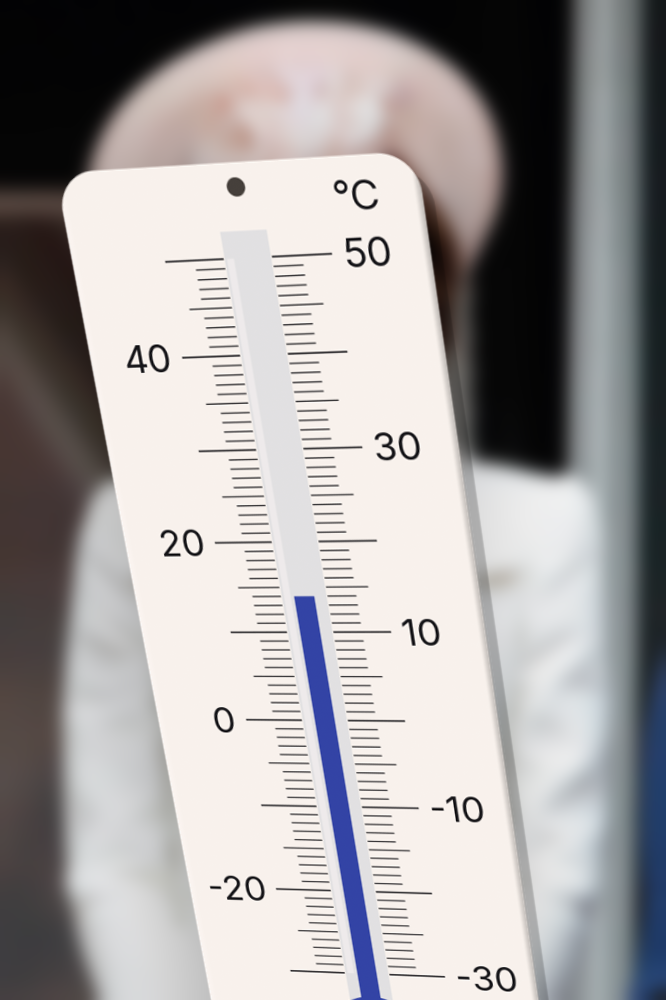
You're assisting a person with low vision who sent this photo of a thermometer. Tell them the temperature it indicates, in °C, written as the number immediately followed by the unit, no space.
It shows 14°C
